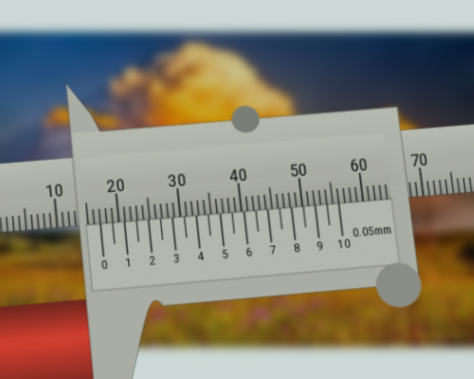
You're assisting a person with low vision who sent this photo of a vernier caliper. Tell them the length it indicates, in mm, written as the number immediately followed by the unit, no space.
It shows 17.0mm
